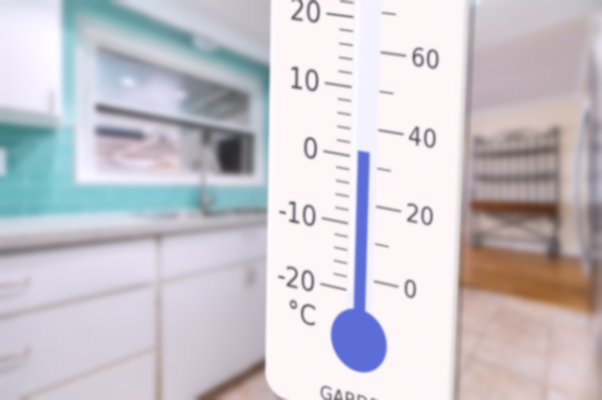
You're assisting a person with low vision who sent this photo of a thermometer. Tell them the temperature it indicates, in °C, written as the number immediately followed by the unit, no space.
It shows 1°C
